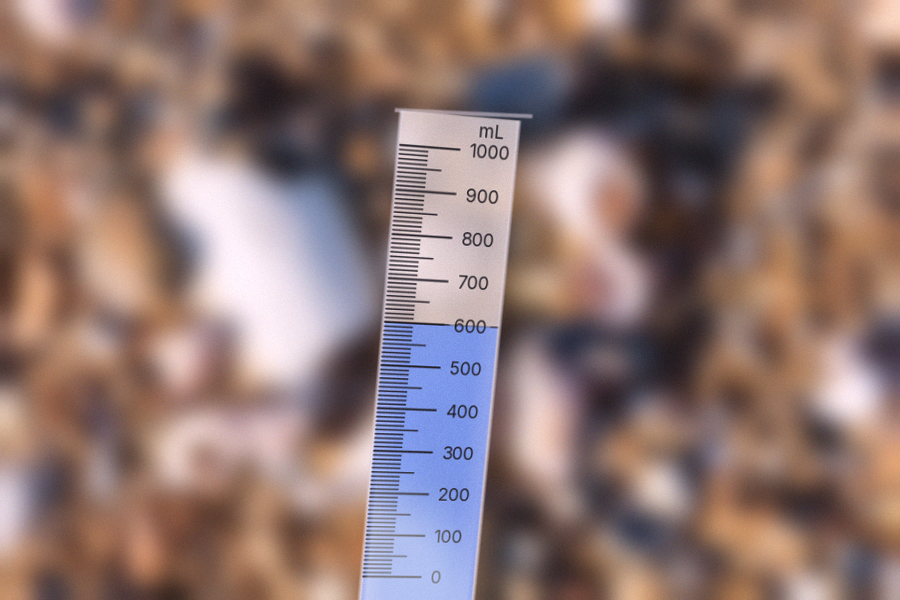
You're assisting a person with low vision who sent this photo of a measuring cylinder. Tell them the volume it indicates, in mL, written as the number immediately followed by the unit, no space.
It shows 600mL
